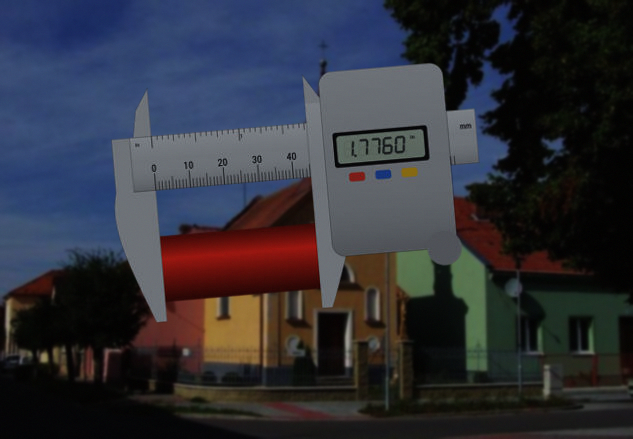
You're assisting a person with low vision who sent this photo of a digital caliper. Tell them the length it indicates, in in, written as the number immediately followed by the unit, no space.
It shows 1.7760in
